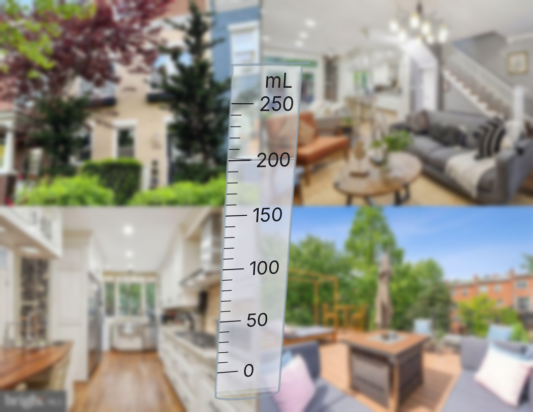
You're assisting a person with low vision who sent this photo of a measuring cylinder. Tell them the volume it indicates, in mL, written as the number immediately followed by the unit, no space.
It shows 200mL
